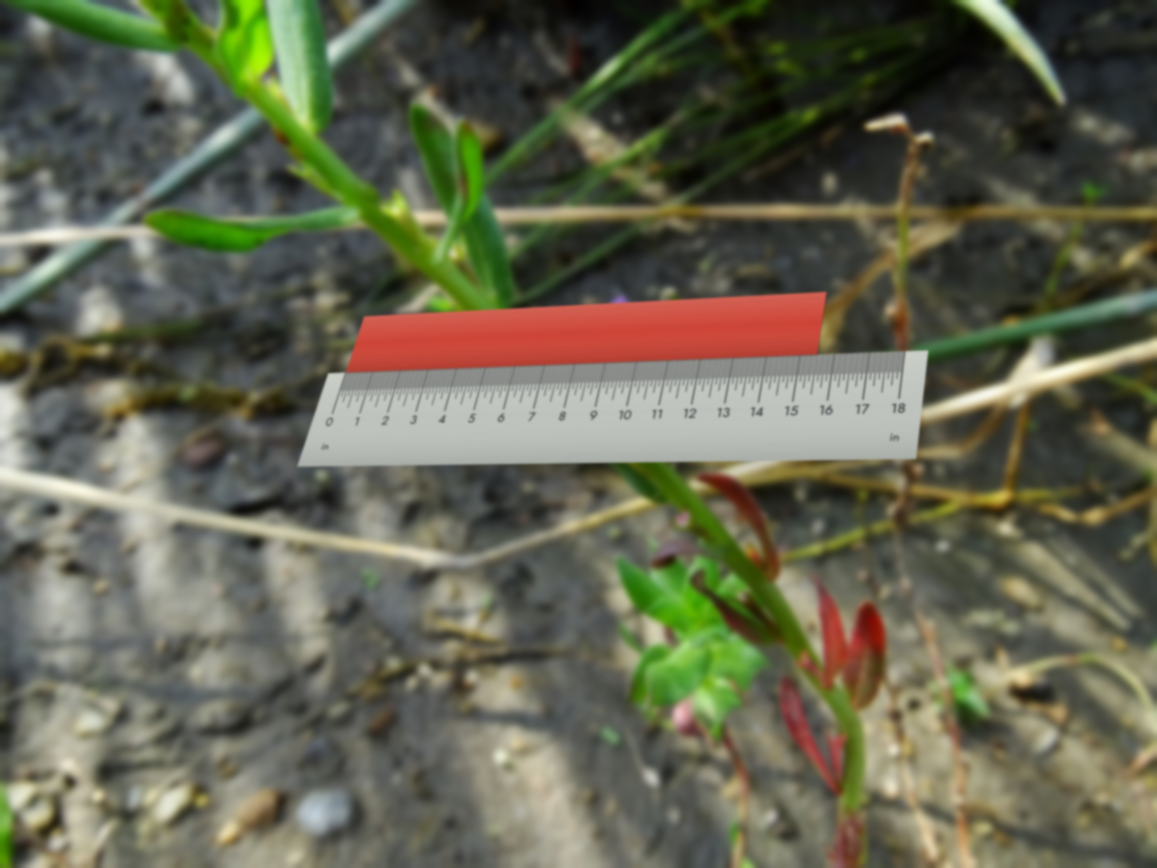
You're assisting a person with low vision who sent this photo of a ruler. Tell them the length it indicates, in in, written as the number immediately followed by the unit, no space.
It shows 15.5in
